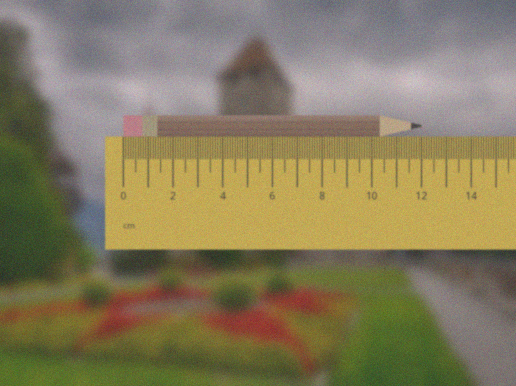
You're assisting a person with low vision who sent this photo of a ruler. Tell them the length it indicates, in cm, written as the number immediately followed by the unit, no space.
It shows 12cm
